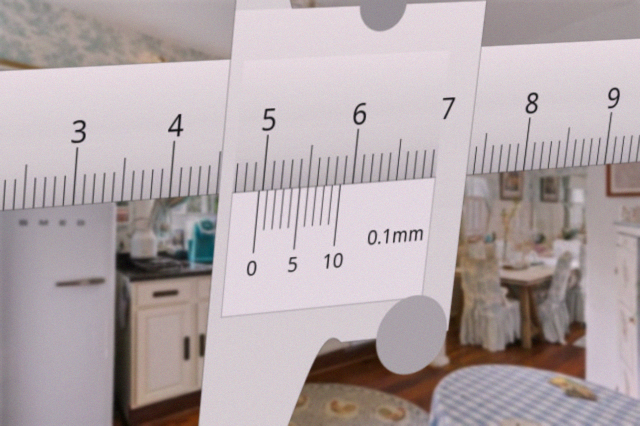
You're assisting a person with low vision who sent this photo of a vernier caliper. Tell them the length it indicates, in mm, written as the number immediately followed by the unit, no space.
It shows 49.6mm
